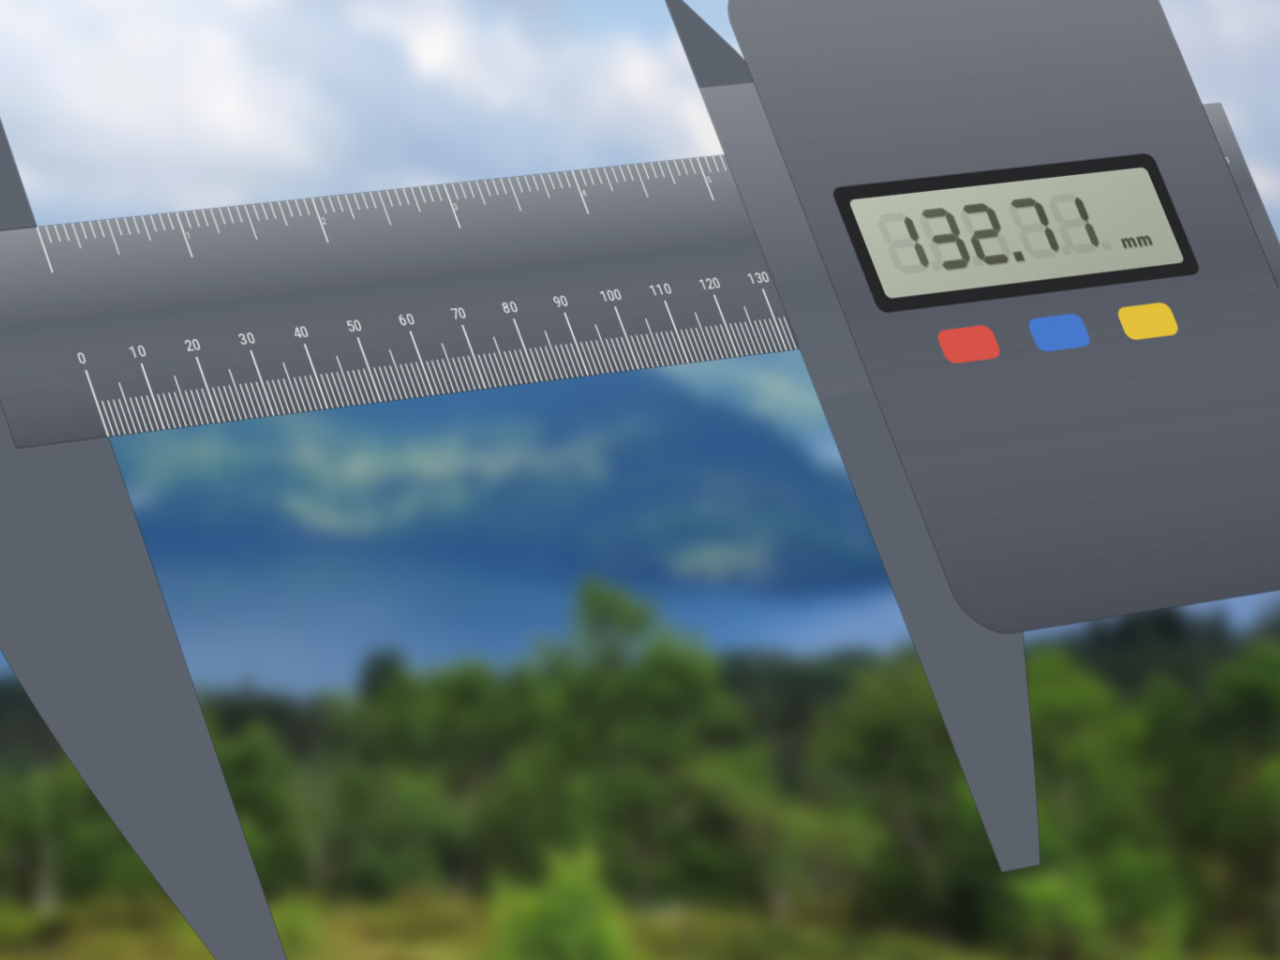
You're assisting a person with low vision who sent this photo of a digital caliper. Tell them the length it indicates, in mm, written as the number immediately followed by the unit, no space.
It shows 132.71mm
